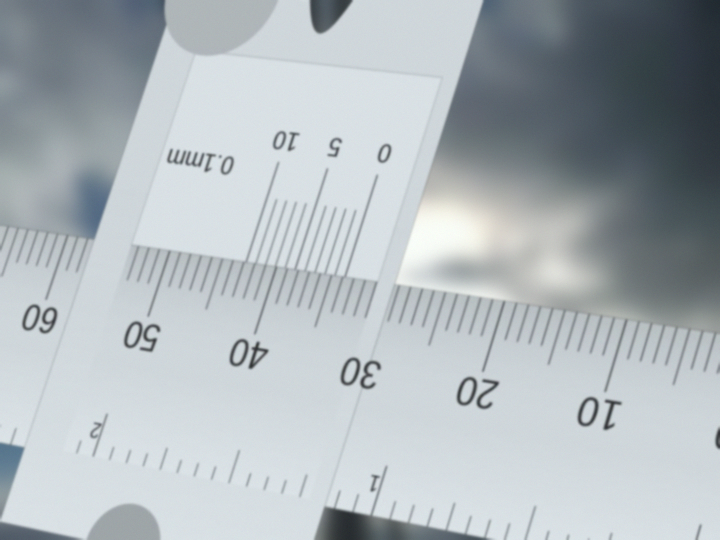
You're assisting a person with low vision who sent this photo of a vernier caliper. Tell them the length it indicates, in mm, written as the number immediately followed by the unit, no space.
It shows 33.8mm
